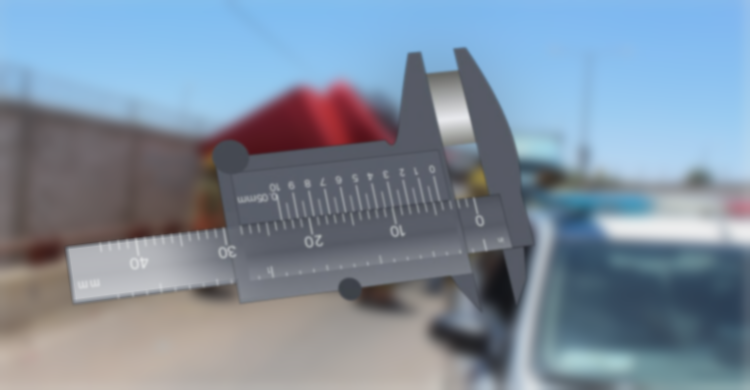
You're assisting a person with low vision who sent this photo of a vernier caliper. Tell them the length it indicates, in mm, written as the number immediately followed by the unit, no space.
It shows 4.2mm
